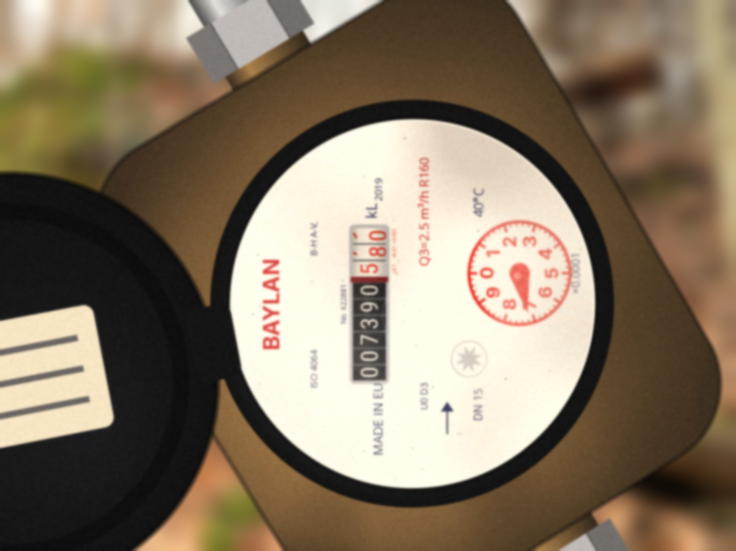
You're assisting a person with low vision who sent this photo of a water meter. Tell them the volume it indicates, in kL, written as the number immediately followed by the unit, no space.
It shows 7390.5797kL
